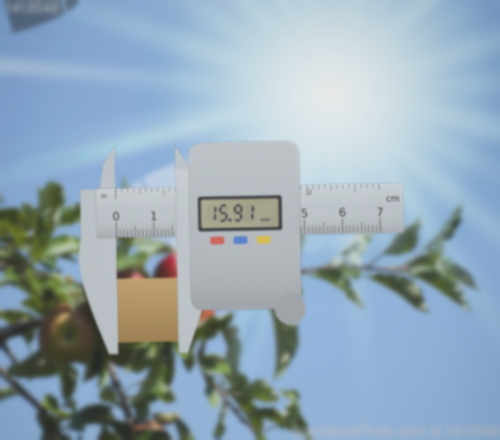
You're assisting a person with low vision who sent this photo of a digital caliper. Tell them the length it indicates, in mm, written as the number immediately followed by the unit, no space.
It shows 15.91mm
